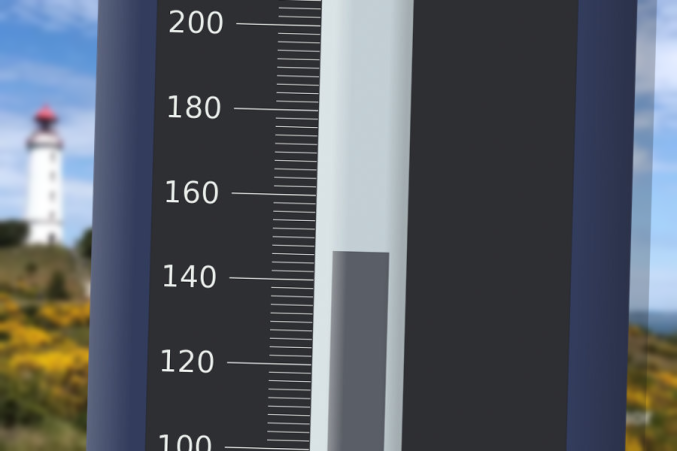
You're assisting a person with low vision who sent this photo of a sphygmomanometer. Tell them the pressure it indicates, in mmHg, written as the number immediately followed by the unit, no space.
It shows 147mmHg
